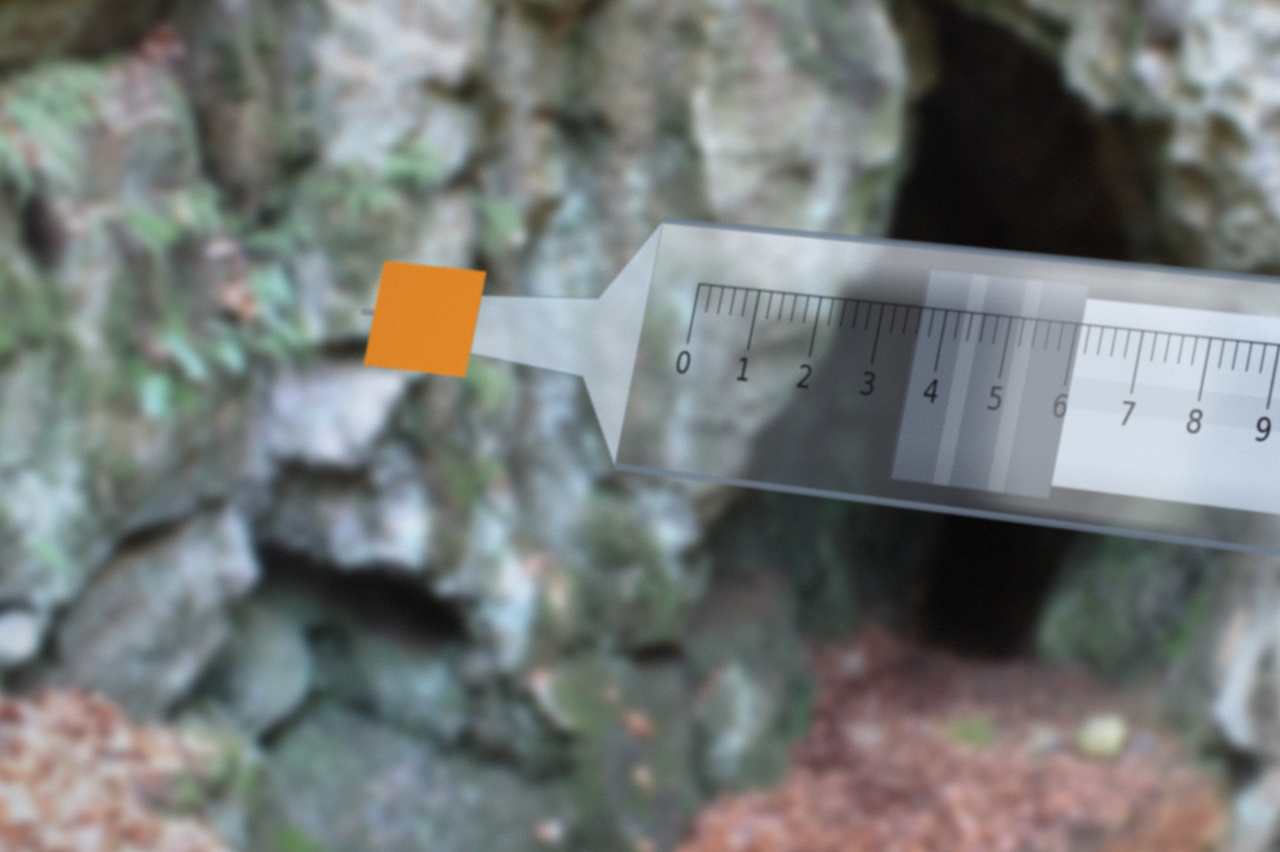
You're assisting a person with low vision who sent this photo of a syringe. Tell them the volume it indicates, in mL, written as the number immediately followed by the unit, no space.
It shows 3.6mL
